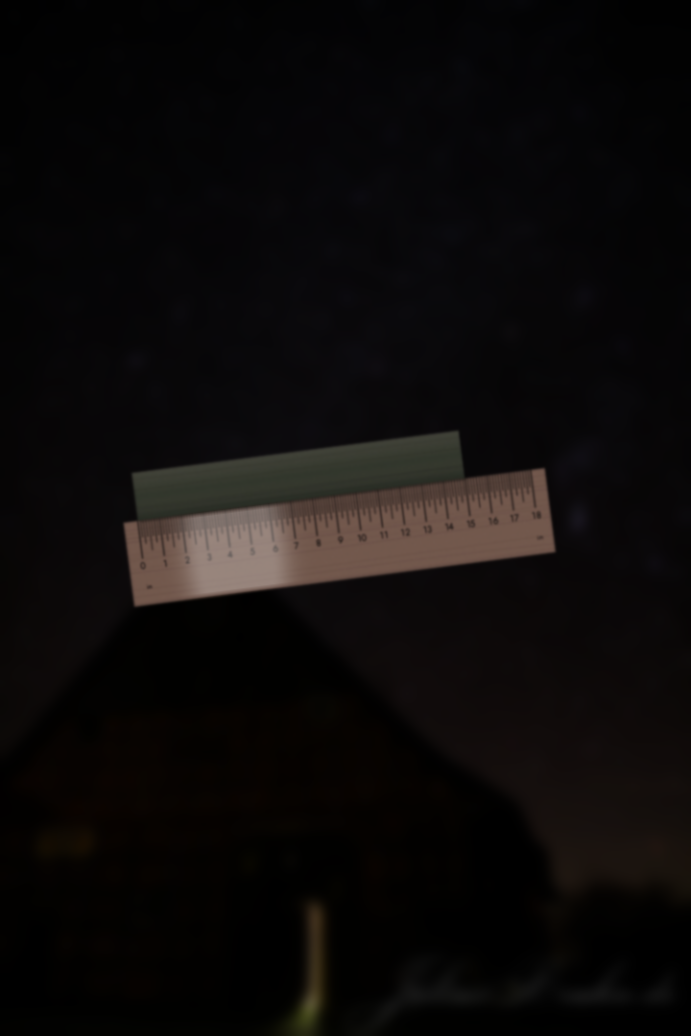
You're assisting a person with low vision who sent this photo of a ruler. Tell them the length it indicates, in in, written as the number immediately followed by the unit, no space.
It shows 15in
